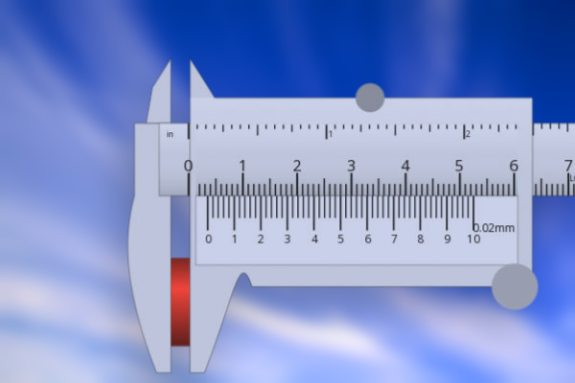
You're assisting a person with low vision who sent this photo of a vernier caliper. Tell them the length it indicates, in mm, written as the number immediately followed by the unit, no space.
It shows 3.5mm
